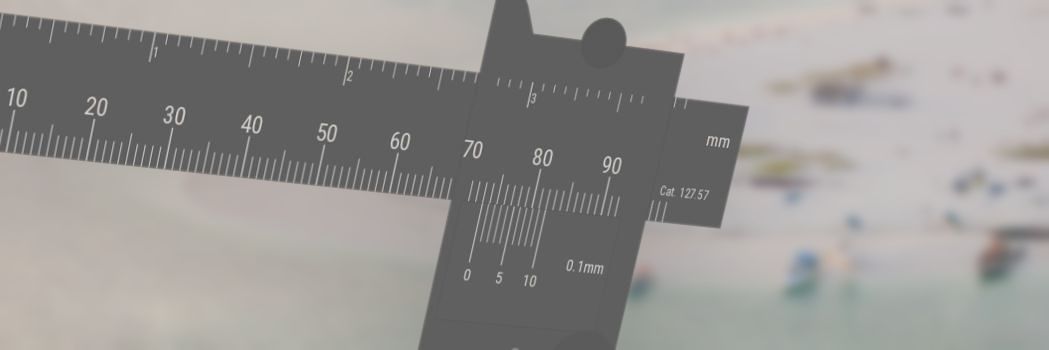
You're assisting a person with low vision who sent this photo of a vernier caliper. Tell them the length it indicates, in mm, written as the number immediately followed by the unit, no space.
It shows 73.0mm
